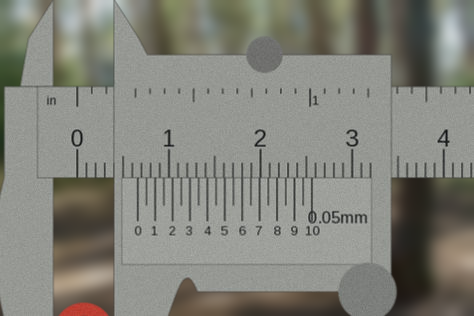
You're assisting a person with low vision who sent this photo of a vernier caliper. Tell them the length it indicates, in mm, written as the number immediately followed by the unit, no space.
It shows 6.6mm
